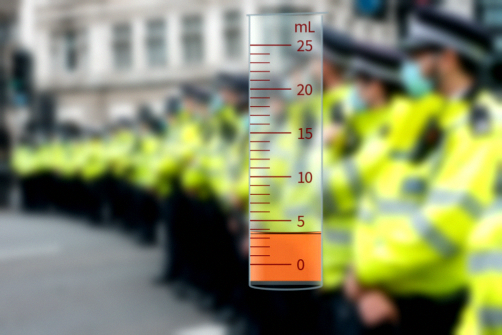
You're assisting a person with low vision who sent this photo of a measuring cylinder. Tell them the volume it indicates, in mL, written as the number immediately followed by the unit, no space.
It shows 3.5mL
